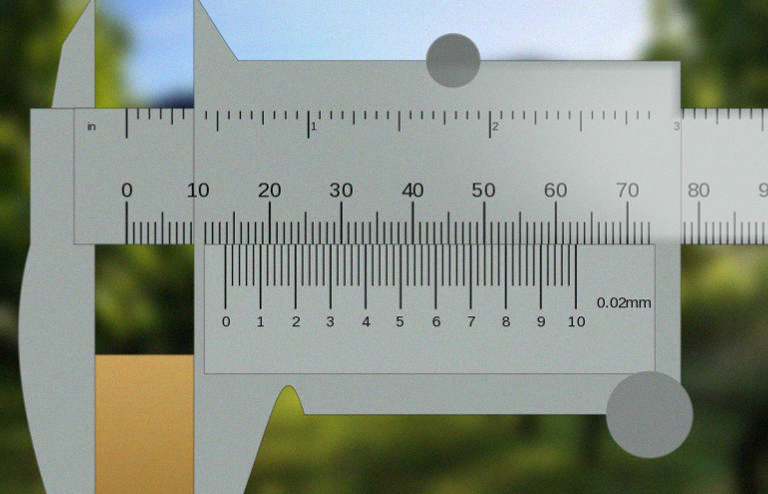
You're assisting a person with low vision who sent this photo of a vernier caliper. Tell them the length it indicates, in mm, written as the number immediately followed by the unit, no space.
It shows 13.8mm
